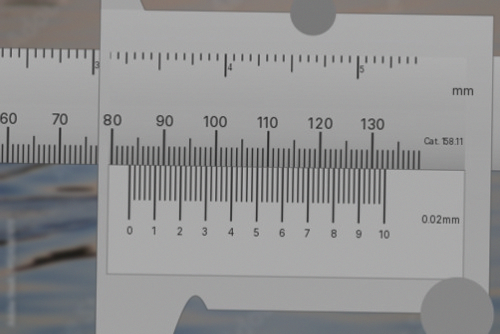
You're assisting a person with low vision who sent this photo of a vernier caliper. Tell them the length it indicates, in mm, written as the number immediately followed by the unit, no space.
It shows 83.5mm
